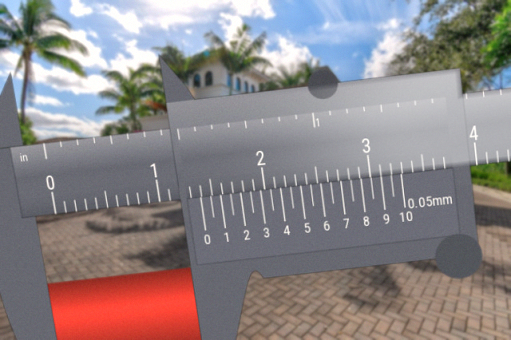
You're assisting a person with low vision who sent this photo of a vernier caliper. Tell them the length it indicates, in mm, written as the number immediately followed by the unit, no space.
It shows 13.9mm
